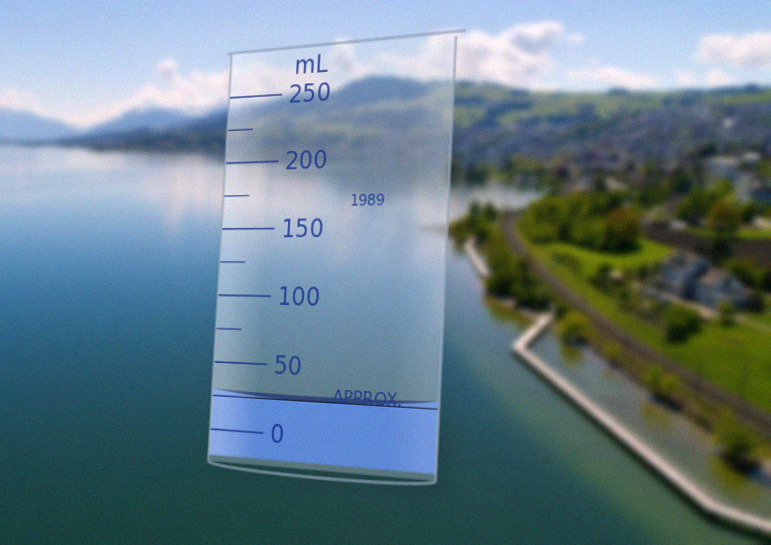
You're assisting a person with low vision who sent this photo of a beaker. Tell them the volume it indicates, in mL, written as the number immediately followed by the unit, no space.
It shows 25mL
